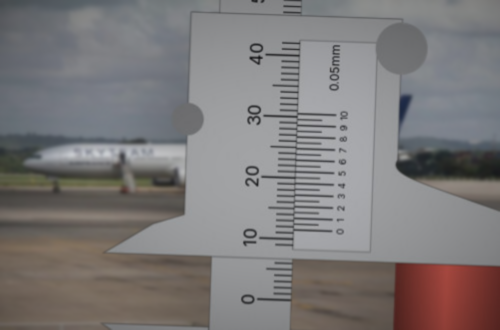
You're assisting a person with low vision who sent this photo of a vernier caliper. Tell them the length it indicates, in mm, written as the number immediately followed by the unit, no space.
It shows 11.5mm
